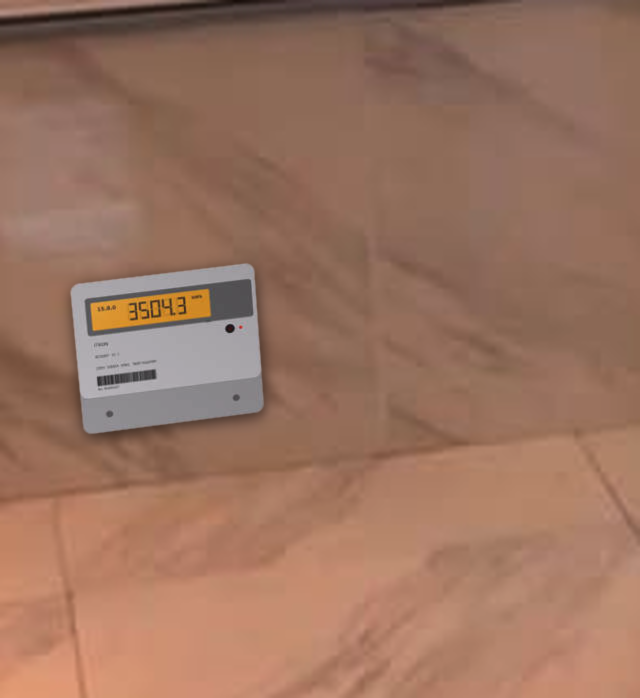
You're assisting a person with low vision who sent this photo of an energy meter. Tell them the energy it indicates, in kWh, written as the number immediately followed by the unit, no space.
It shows 3504.3kWh
